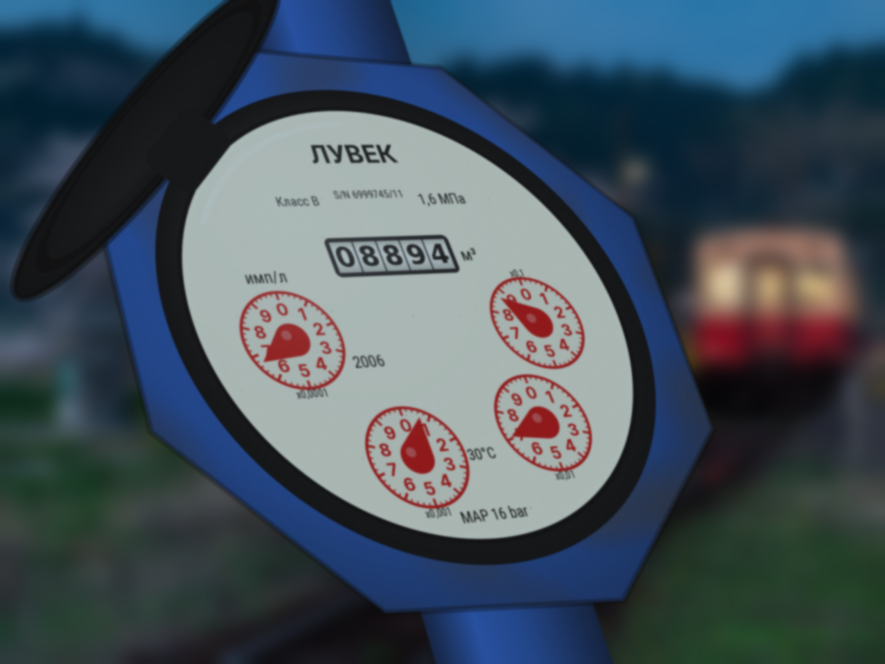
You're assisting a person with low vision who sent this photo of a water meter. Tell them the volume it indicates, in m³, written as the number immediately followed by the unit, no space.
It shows 8894.8706m³
